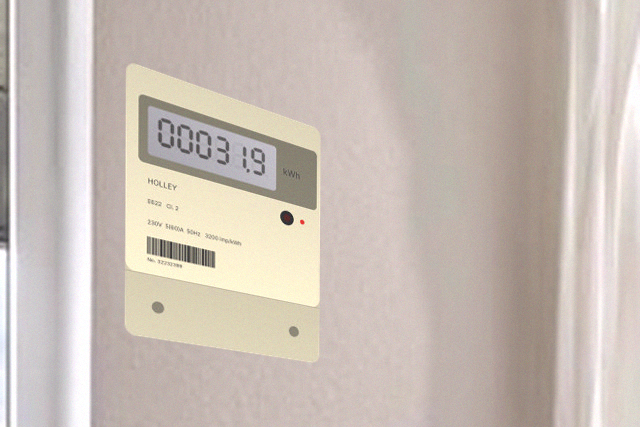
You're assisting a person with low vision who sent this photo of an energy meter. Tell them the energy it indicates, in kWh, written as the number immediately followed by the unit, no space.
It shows 31.9kWh
